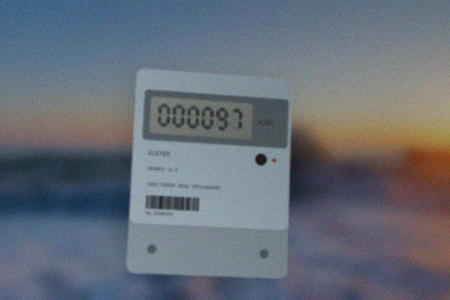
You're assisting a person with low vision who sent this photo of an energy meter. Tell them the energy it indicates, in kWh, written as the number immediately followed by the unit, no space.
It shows 97kWh
